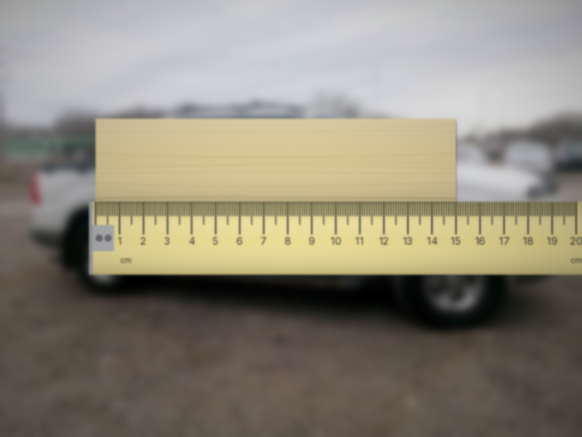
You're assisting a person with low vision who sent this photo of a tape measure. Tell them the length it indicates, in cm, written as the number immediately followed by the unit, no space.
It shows 15cm
